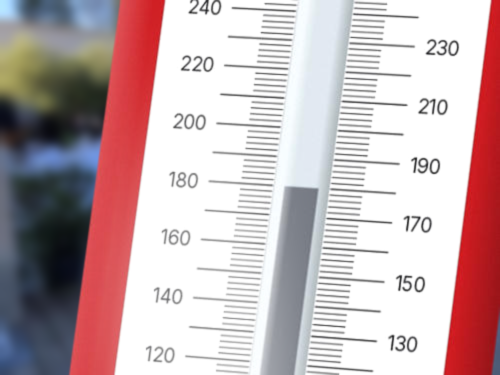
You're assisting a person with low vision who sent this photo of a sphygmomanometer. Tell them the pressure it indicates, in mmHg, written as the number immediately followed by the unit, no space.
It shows 180mmHg
